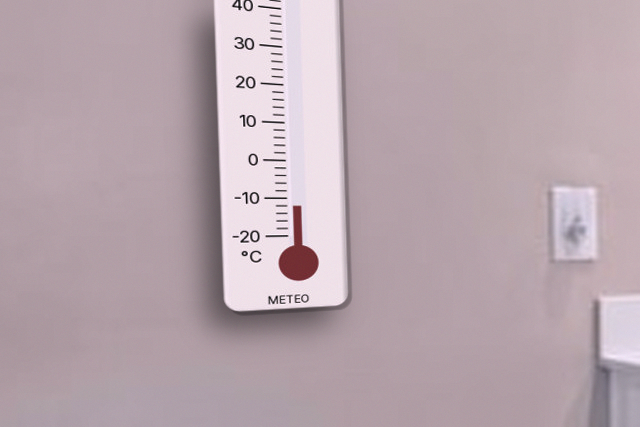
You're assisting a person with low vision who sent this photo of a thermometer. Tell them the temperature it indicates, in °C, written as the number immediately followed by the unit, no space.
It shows -12°C
